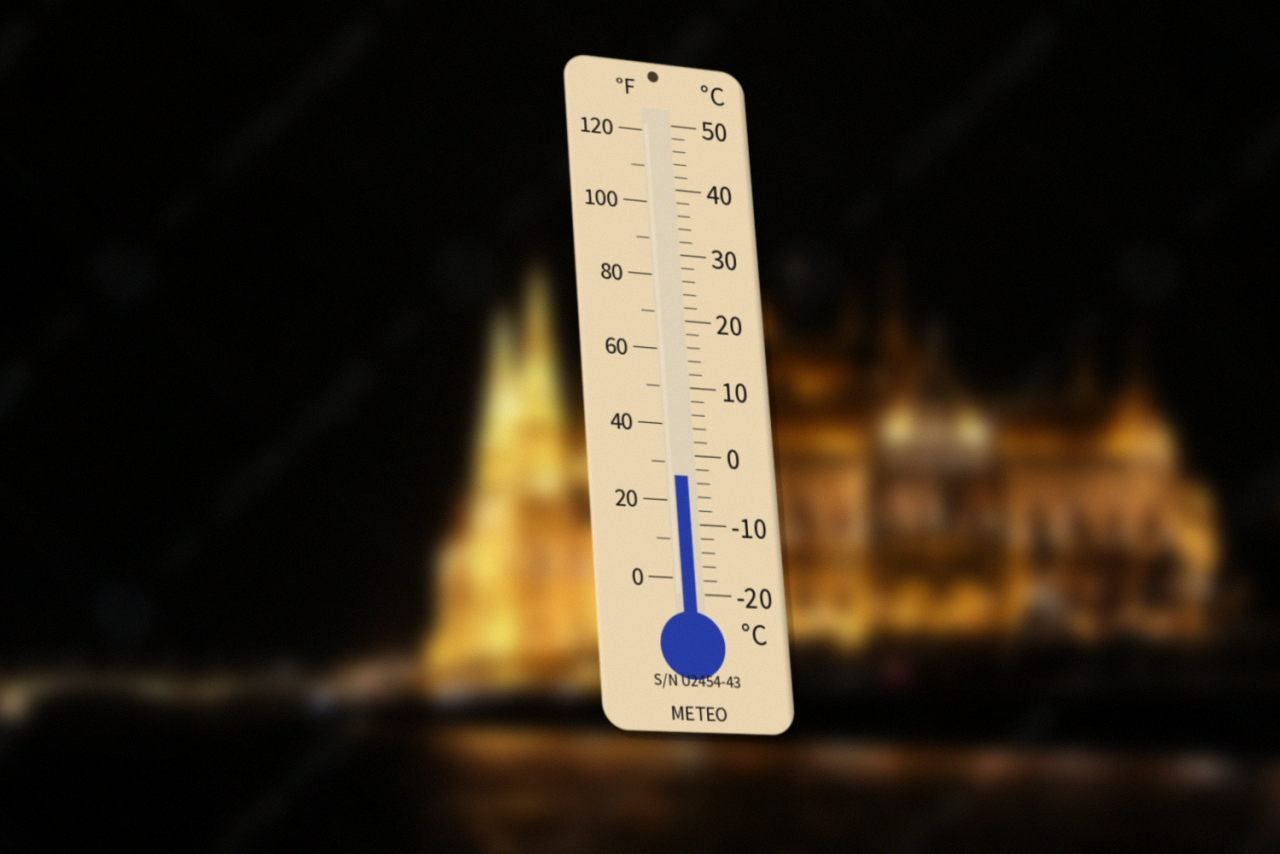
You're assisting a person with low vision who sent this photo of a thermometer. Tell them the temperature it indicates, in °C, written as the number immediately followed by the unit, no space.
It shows -3°C
